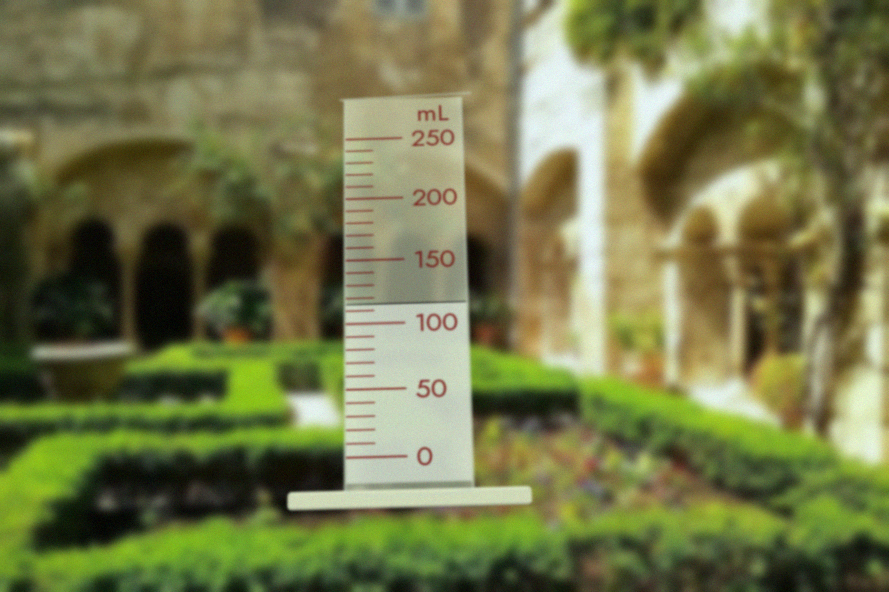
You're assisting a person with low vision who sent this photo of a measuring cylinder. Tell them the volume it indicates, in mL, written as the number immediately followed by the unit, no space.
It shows 115mL
